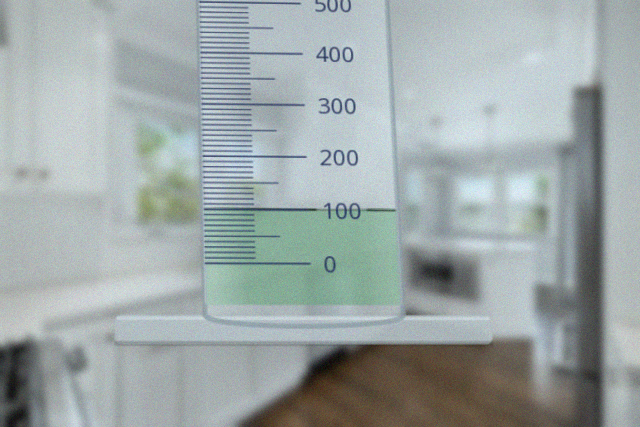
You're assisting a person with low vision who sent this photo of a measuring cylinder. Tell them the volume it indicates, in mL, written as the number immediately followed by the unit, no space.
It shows 100mL
